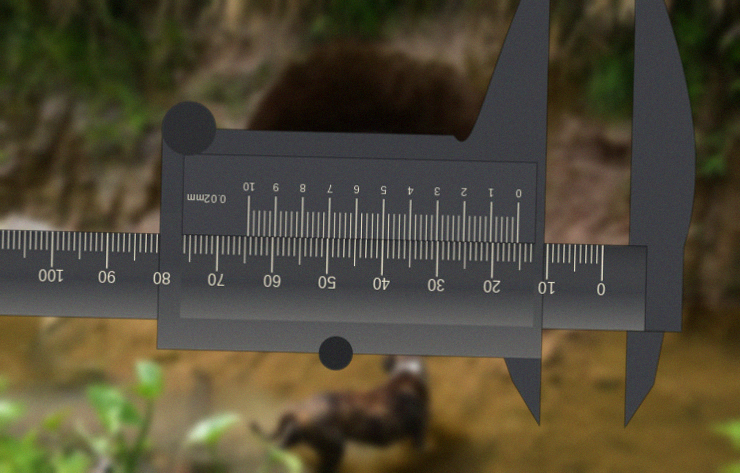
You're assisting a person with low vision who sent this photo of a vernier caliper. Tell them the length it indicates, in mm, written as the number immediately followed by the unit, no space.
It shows 15.5mm
